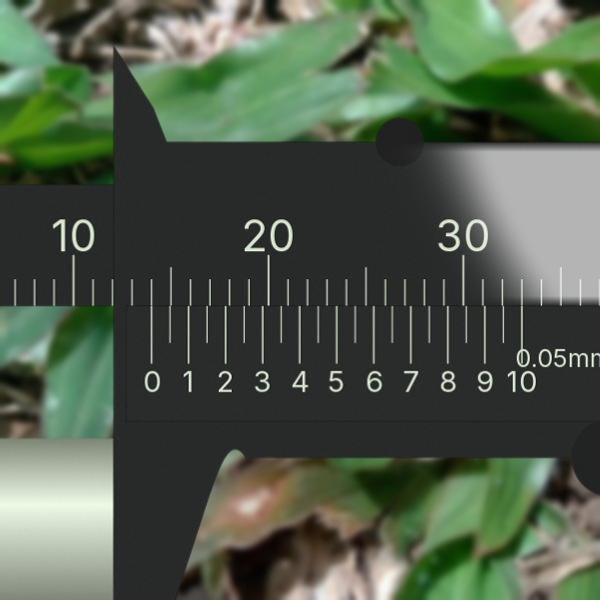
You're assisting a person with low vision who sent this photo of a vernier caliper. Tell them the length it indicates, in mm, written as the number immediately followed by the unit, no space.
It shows 14.0mm
